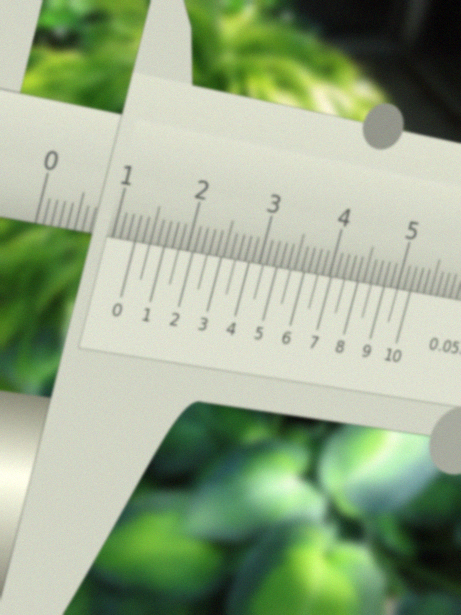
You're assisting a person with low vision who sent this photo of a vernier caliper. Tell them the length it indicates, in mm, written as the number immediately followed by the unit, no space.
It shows 13.0mm
